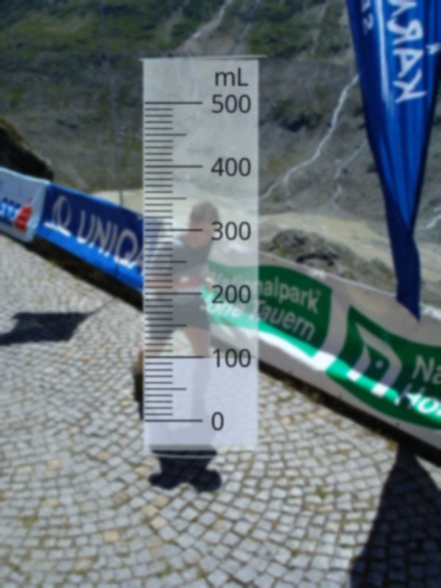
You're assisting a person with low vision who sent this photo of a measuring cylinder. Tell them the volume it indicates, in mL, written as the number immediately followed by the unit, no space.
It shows 100mL
